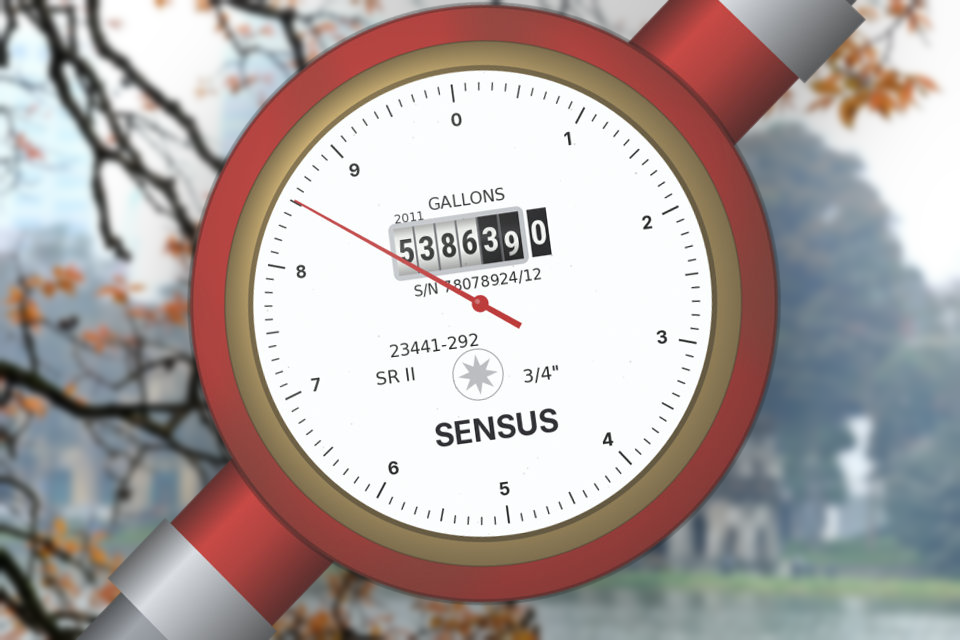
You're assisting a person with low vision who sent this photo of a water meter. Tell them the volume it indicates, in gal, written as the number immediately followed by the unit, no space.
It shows 5386388.5gal
